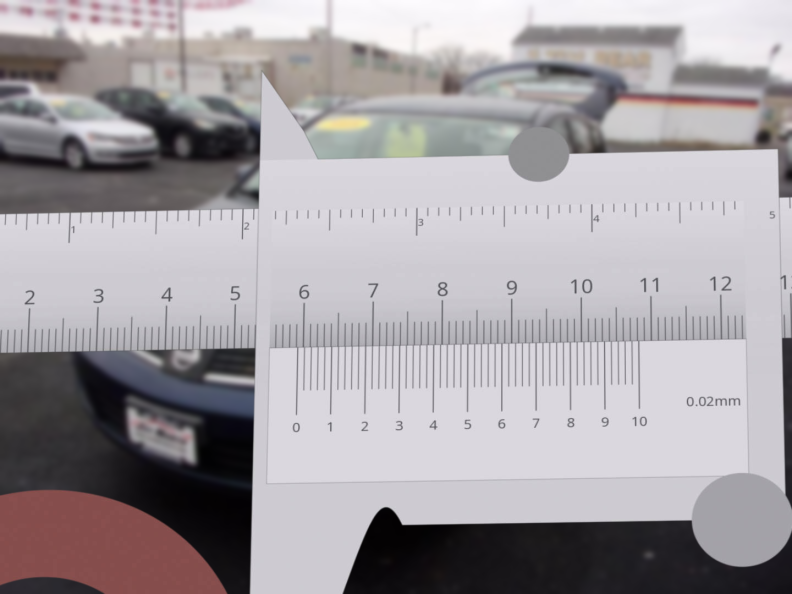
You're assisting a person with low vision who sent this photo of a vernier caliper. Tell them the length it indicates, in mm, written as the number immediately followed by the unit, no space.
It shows 59.2mm
